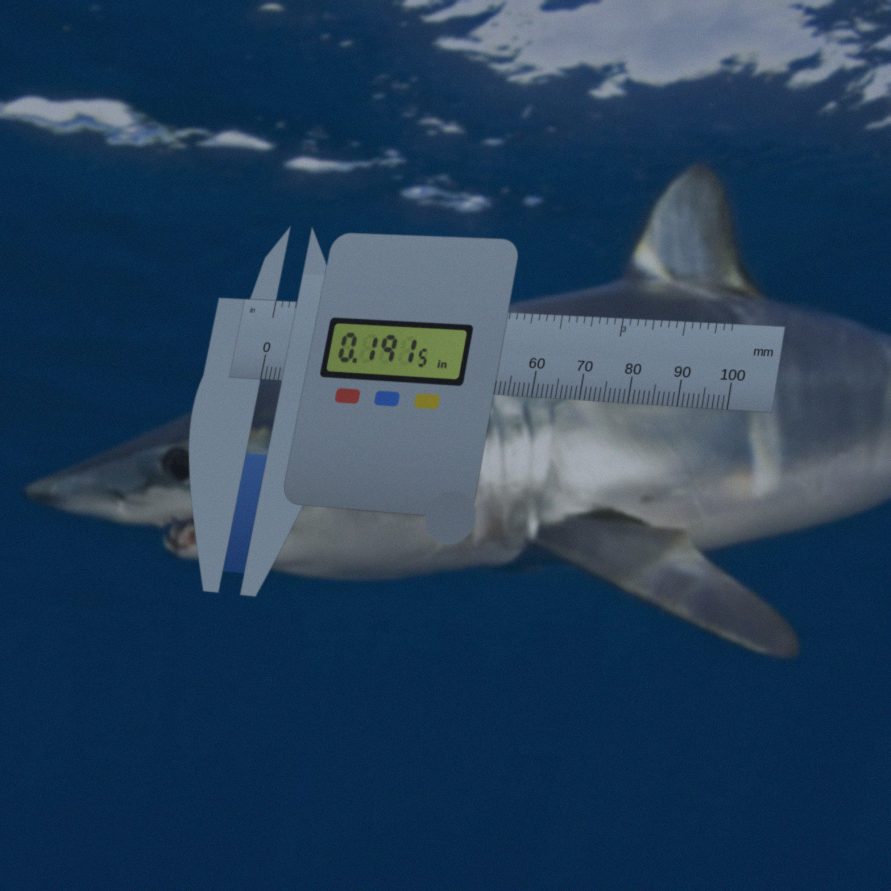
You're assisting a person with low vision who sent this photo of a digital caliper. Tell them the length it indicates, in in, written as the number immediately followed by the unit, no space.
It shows 0.1915in
